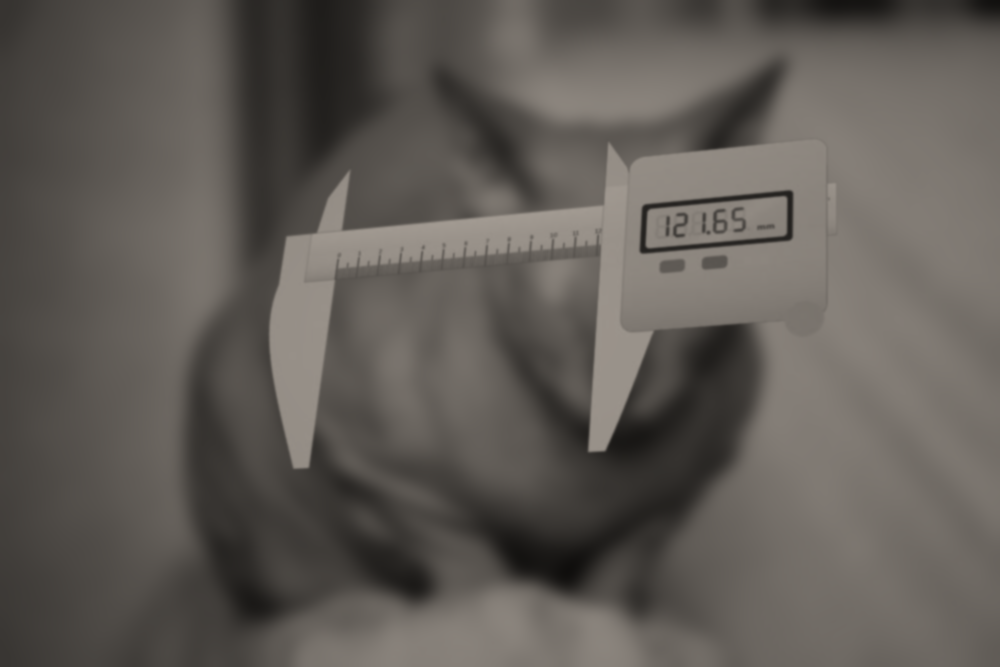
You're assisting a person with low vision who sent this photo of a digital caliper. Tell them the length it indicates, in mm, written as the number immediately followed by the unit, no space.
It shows 121.65mm
